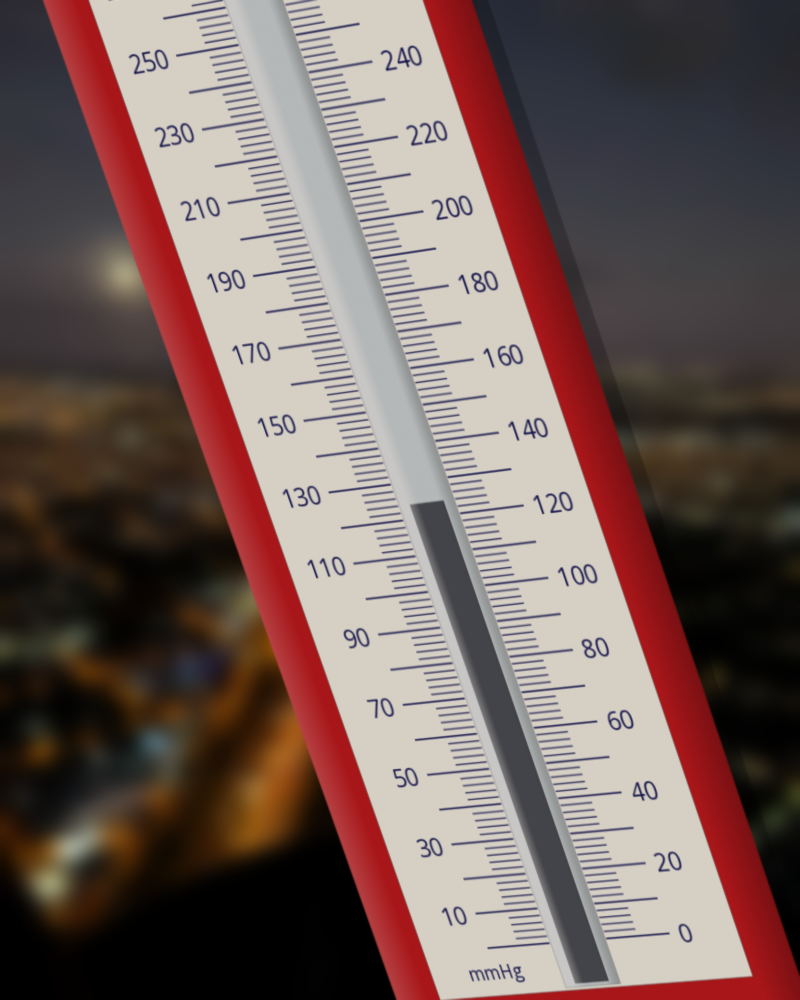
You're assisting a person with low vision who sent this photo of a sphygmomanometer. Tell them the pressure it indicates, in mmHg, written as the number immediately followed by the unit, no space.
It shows 124mmHg
